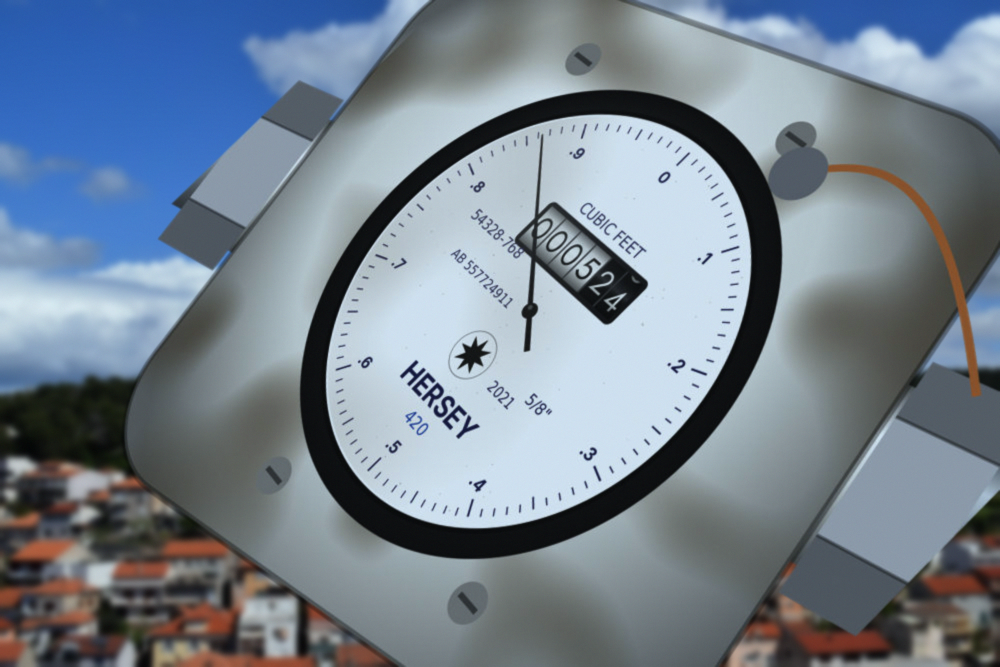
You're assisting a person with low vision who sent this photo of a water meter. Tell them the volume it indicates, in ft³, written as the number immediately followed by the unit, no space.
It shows 523.86ft³
